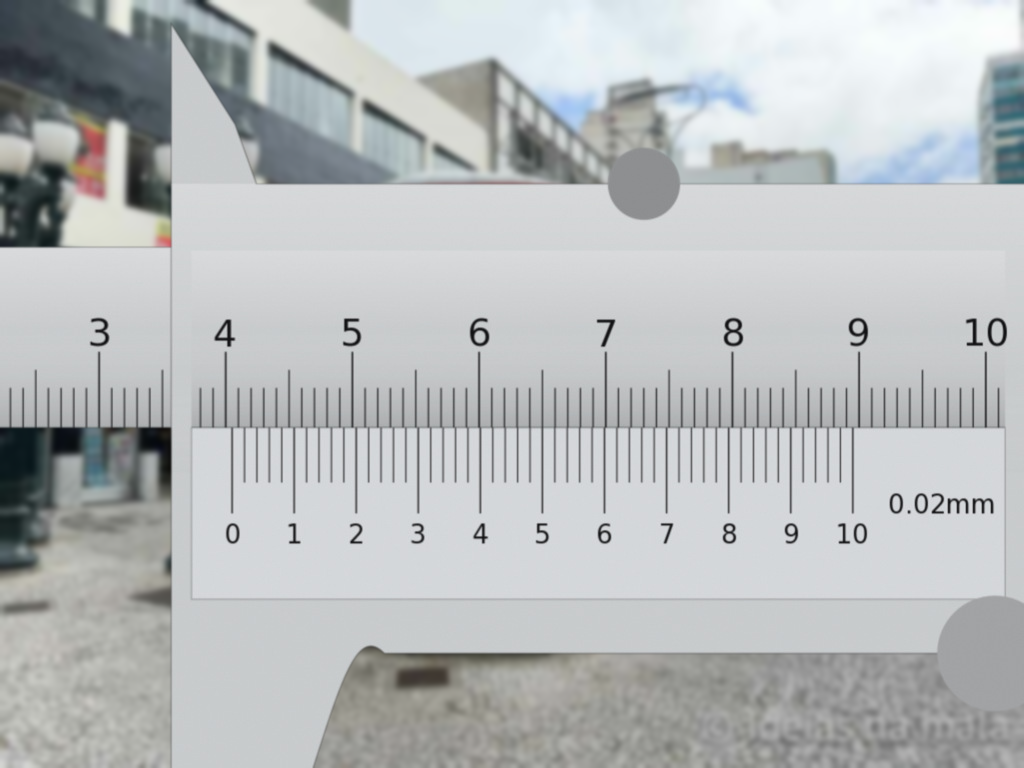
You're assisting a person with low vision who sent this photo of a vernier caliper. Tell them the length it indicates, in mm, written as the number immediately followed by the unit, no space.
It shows 40.5mm
